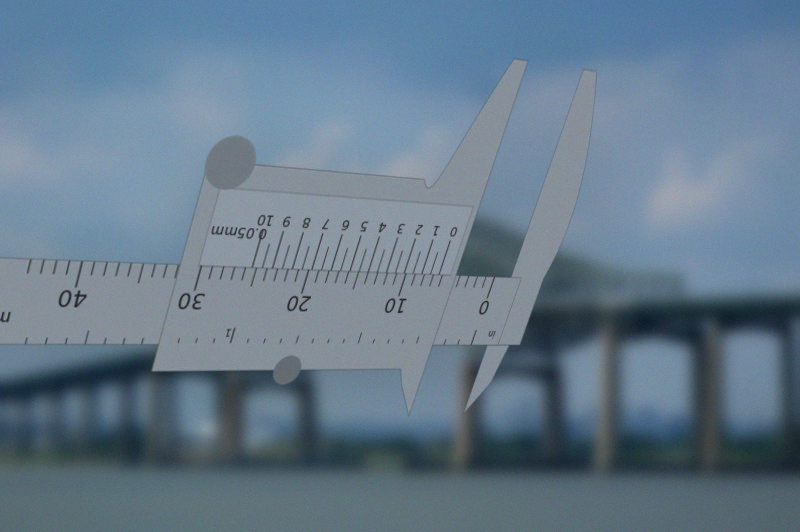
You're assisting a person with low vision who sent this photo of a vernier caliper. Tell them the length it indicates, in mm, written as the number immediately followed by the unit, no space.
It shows 6.4mm
